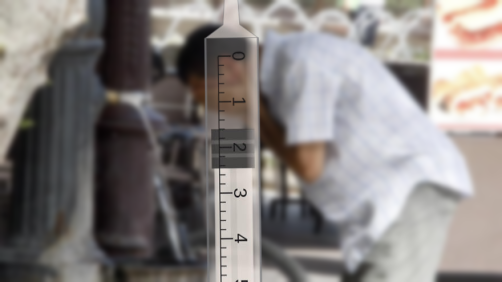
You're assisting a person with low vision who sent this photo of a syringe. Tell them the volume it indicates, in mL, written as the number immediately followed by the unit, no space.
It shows 1.6mL
